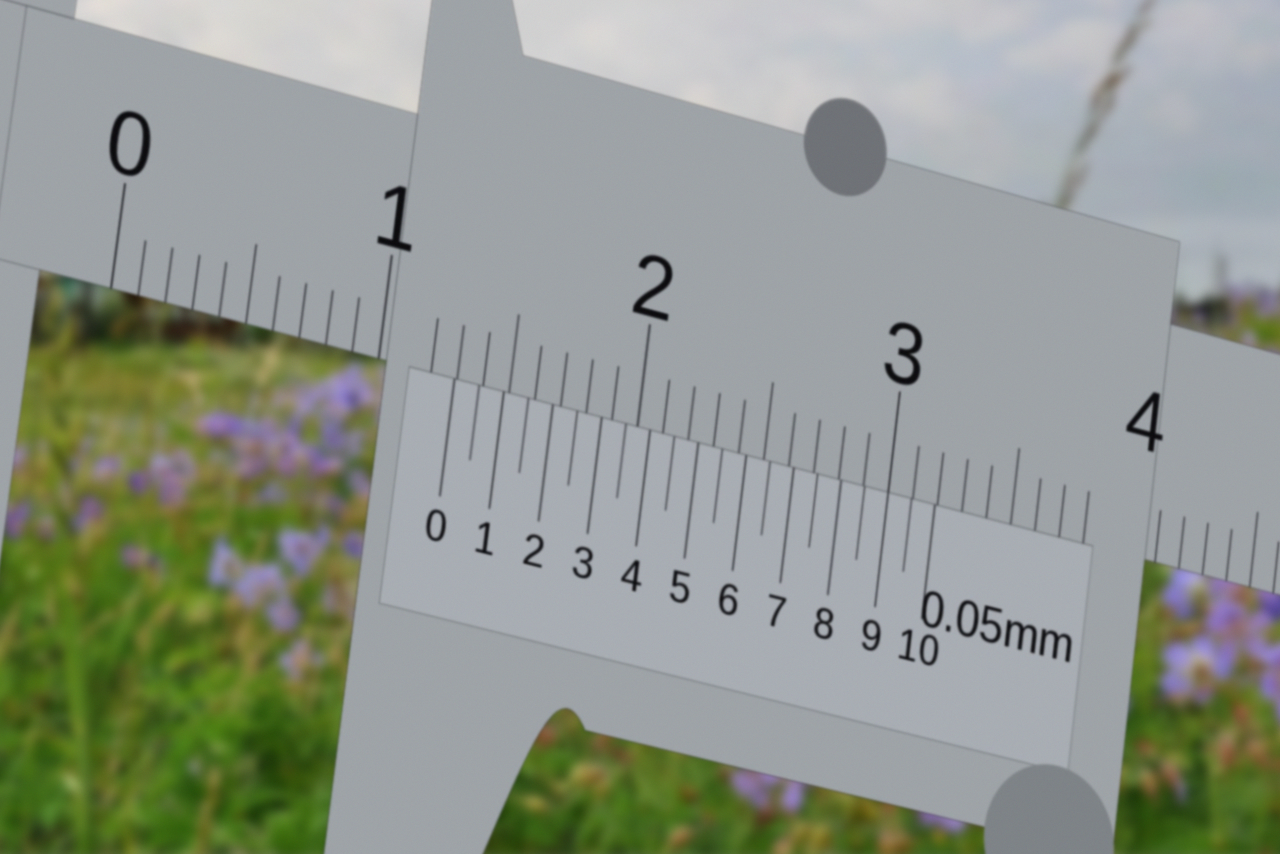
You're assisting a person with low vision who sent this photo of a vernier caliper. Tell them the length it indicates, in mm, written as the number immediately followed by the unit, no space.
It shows 12.9mm
